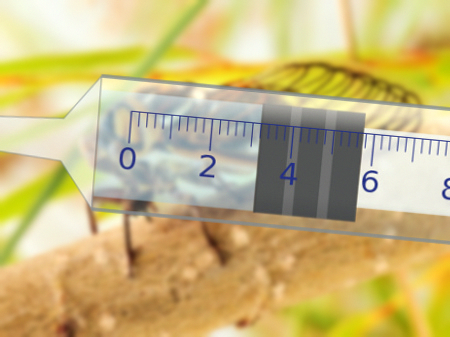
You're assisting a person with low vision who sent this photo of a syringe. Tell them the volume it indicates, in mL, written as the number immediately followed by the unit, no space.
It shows 3.2mL
